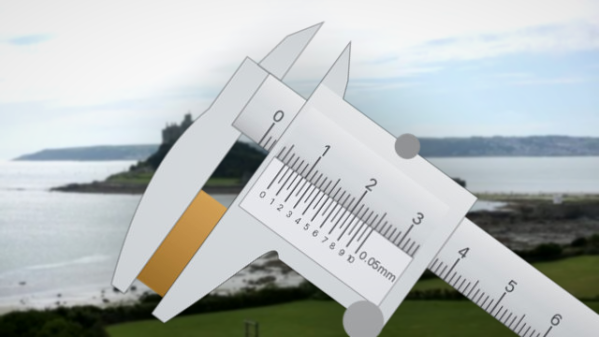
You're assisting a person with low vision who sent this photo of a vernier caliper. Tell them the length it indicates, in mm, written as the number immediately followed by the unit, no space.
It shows 5.8mm
